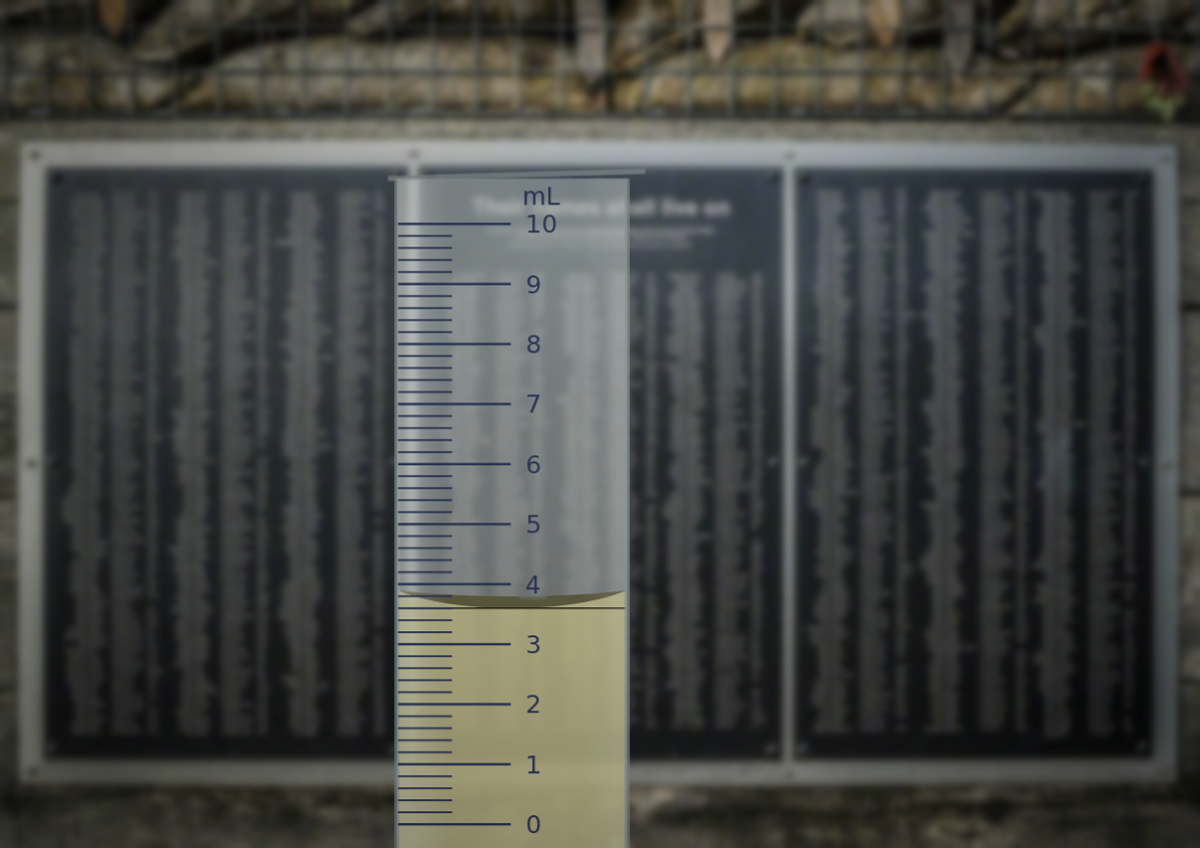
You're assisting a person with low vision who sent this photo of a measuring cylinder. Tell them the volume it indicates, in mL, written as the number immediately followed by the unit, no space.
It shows 3.6mL
